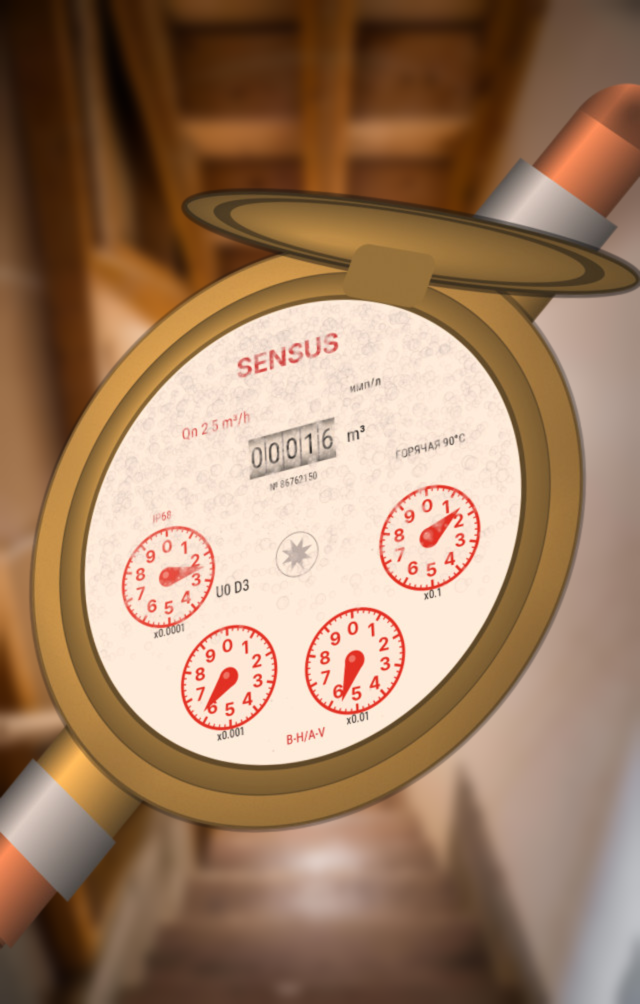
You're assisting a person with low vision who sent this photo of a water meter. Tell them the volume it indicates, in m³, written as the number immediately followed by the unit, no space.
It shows 16.1562m³
